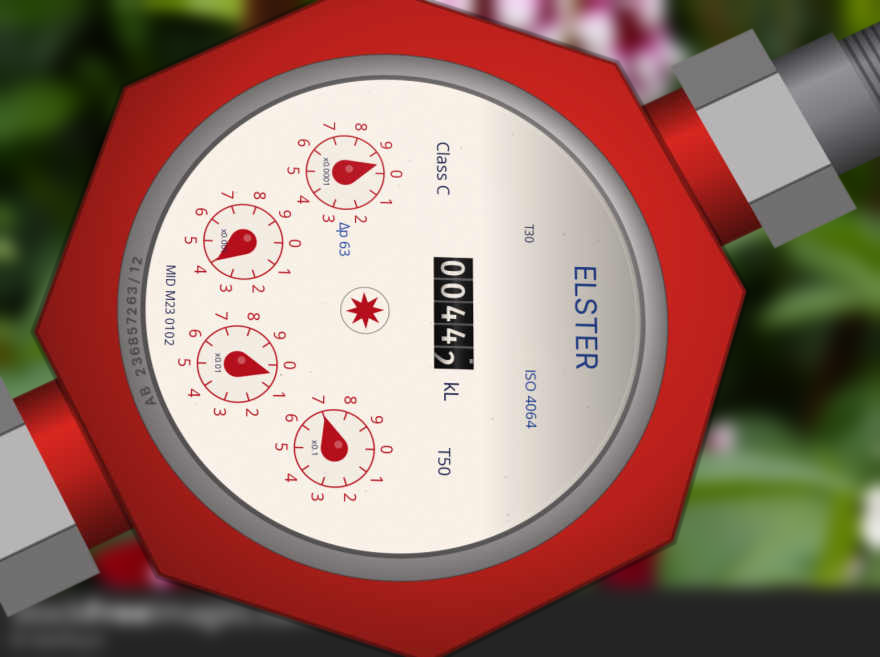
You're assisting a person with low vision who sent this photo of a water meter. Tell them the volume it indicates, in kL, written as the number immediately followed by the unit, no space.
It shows 441.7039kL
